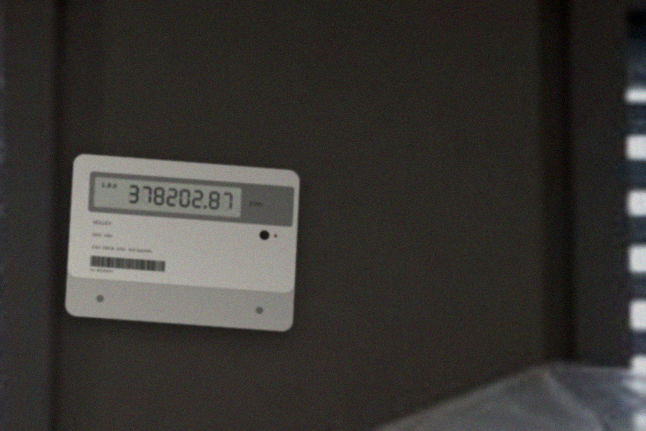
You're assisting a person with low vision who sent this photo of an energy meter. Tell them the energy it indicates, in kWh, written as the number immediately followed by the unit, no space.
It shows 378202.87kWh
